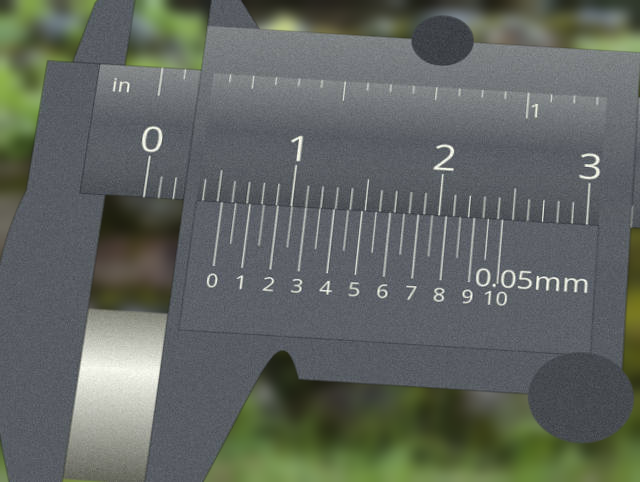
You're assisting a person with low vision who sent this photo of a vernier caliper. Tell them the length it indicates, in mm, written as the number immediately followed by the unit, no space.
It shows 5.3mm
